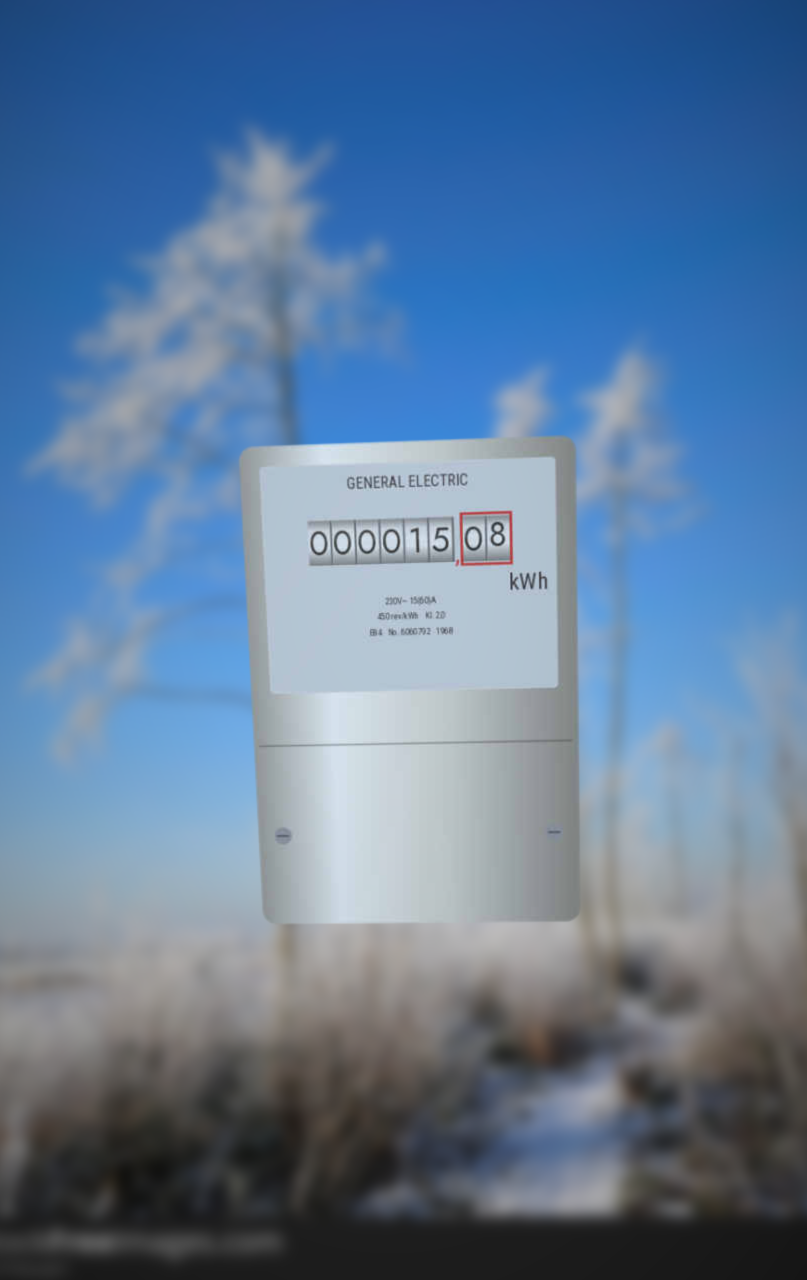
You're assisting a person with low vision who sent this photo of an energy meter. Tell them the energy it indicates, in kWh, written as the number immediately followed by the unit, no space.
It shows 15.08kWh
